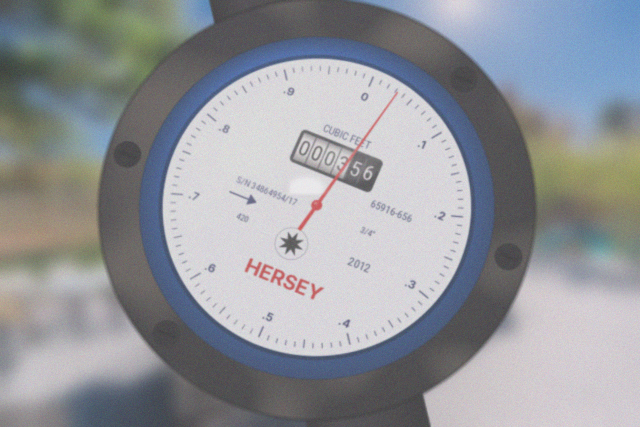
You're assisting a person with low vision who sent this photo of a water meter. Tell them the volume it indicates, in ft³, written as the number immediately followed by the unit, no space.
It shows 356.03ft³
